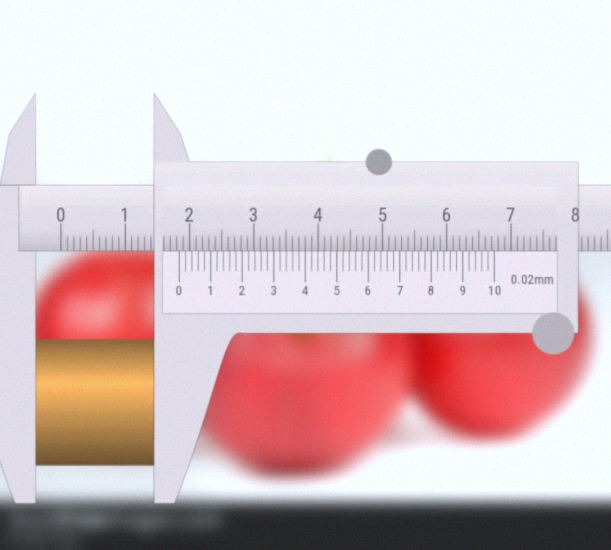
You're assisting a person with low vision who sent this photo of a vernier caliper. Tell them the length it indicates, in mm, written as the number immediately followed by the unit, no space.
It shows 18.4mm
